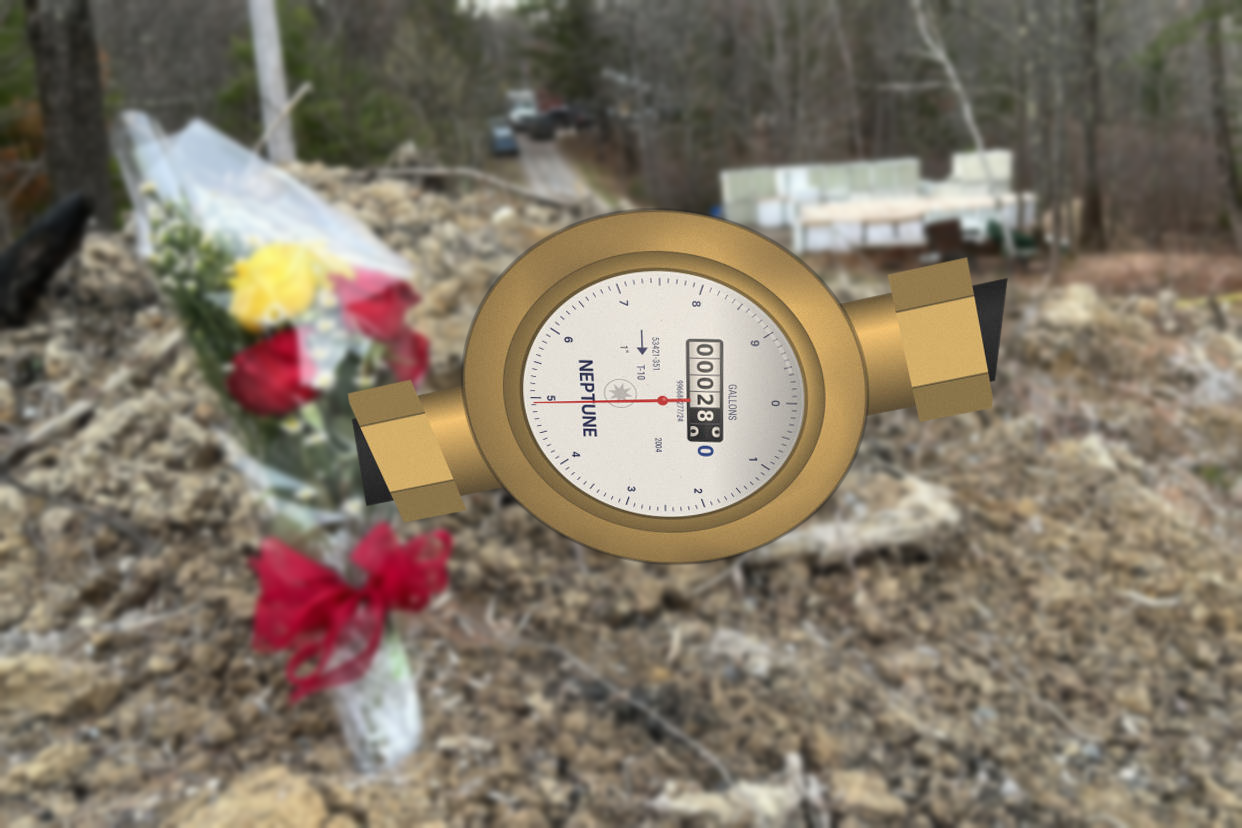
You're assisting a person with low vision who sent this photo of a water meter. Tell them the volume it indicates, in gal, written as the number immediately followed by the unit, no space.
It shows 2884.9gal
